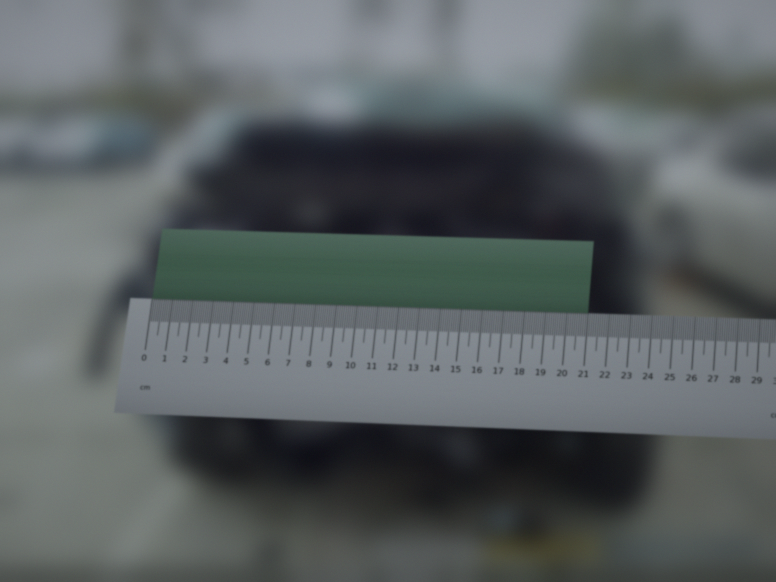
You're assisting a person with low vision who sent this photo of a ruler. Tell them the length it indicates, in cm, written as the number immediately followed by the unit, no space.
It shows 21cm
